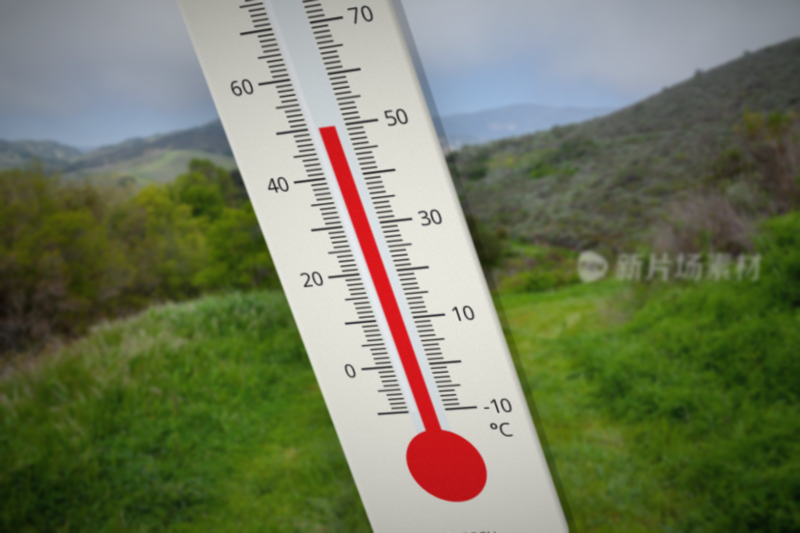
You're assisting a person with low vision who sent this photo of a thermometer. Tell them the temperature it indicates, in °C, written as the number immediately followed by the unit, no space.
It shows 50°C
